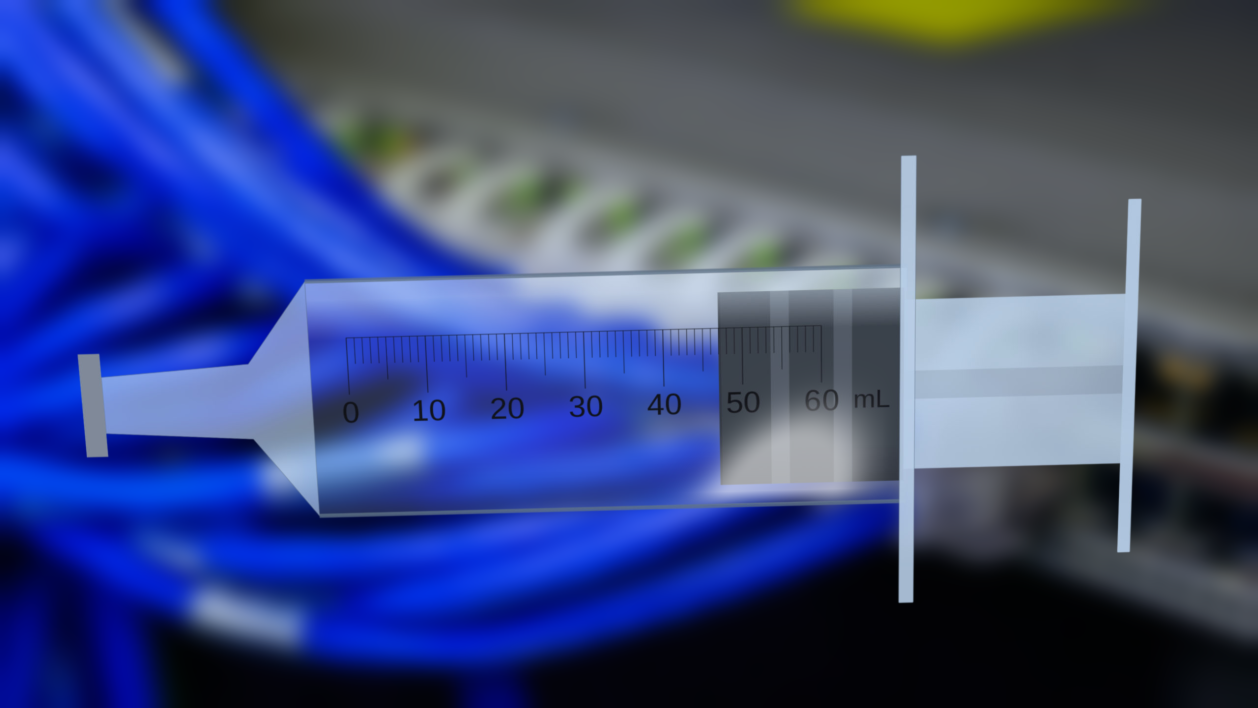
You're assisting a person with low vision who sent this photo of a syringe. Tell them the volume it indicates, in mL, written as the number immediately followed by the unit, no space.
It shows 47mL
